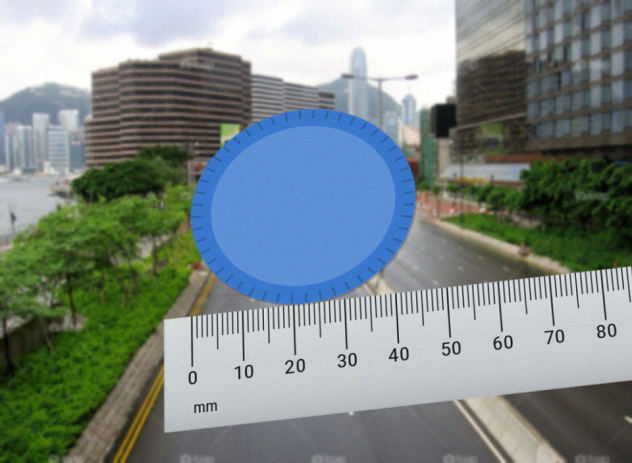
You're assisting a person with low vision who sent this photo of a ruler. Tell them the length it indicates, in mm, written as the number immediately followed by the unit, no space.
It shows 45mm
